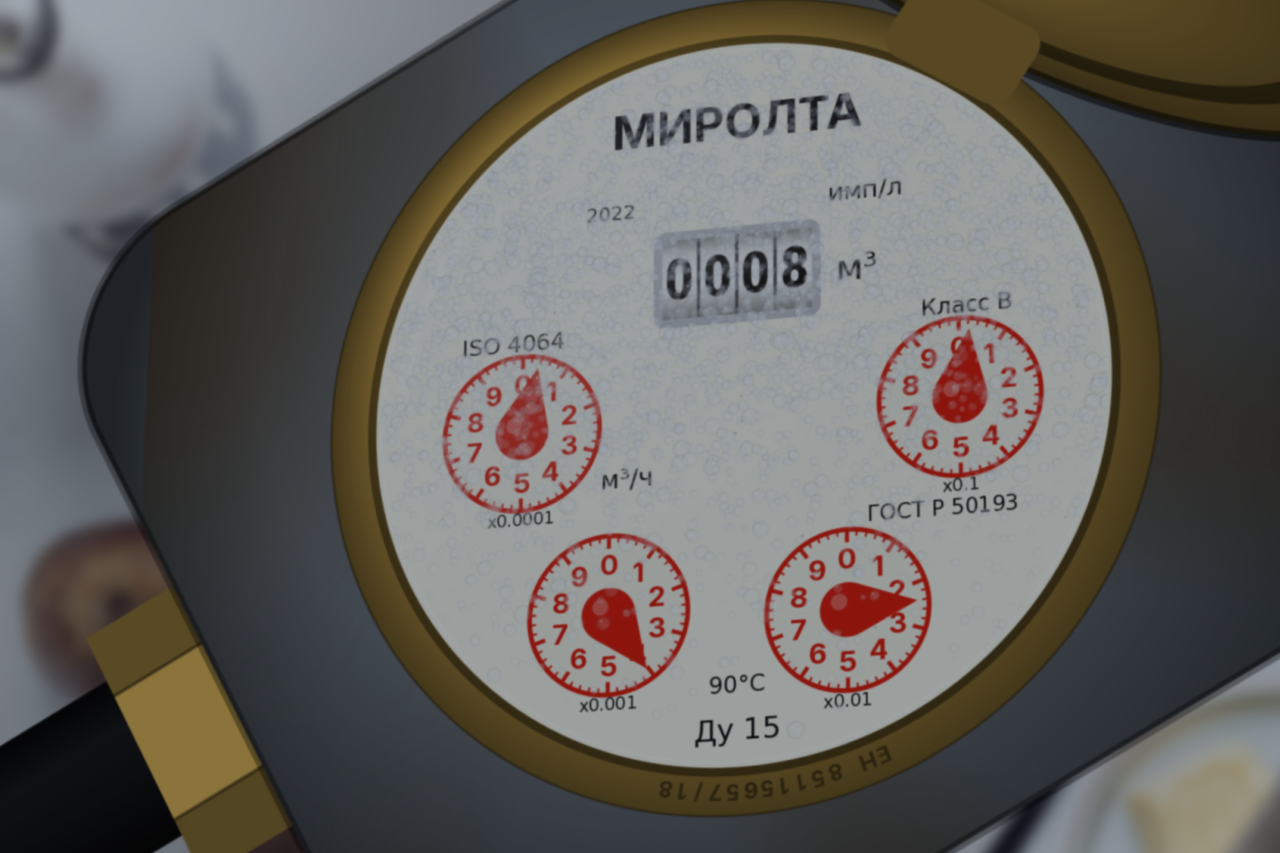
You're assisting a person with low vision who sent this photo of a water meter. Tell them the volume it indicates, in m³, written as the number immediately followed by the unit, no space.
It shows 8.0240m³
